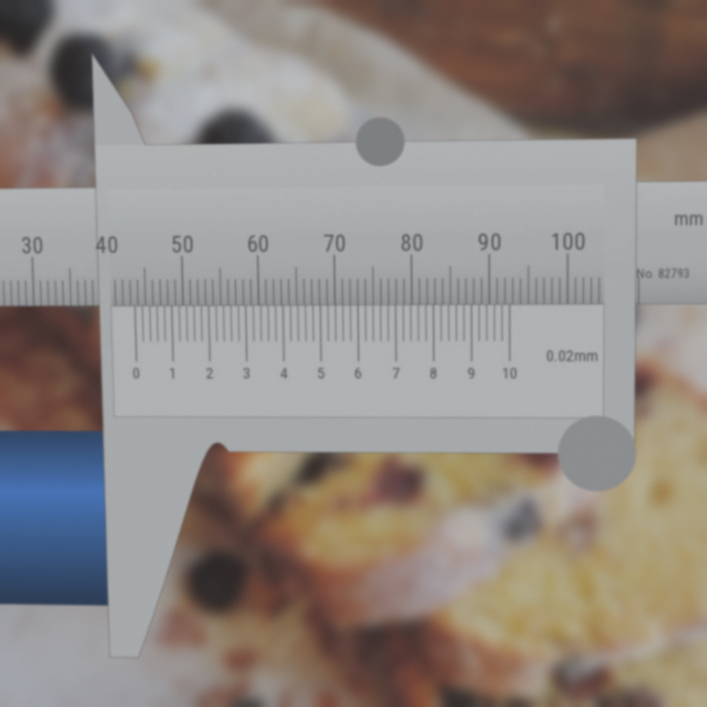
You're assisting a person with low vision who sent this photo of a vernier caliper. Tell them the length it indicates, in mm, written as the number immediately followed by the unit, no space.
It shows 43.6mm
